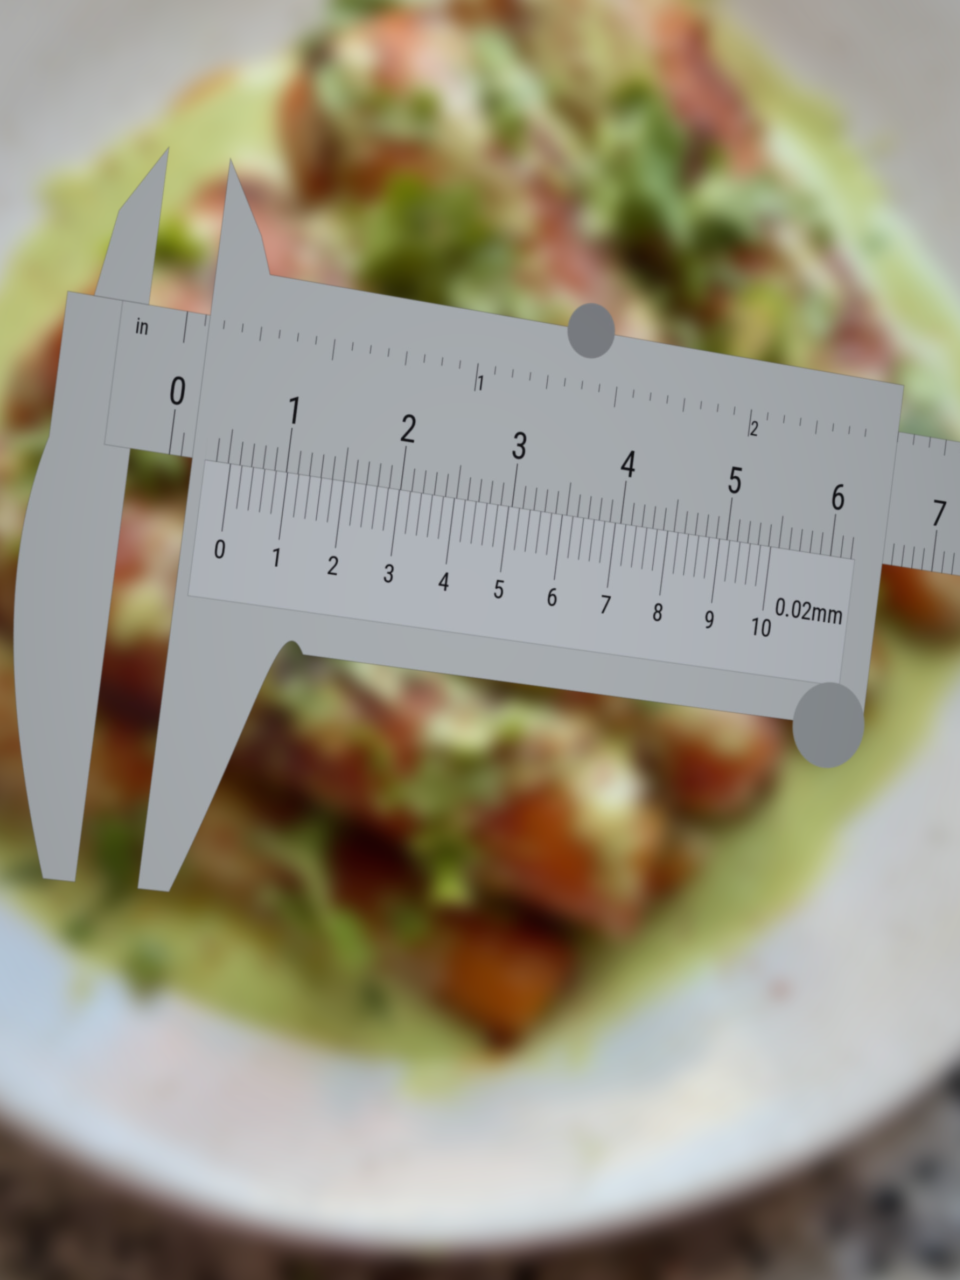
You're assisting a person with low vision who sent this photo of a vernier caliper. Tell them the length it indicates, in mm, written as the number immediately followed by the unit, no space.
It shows 5.2mm
